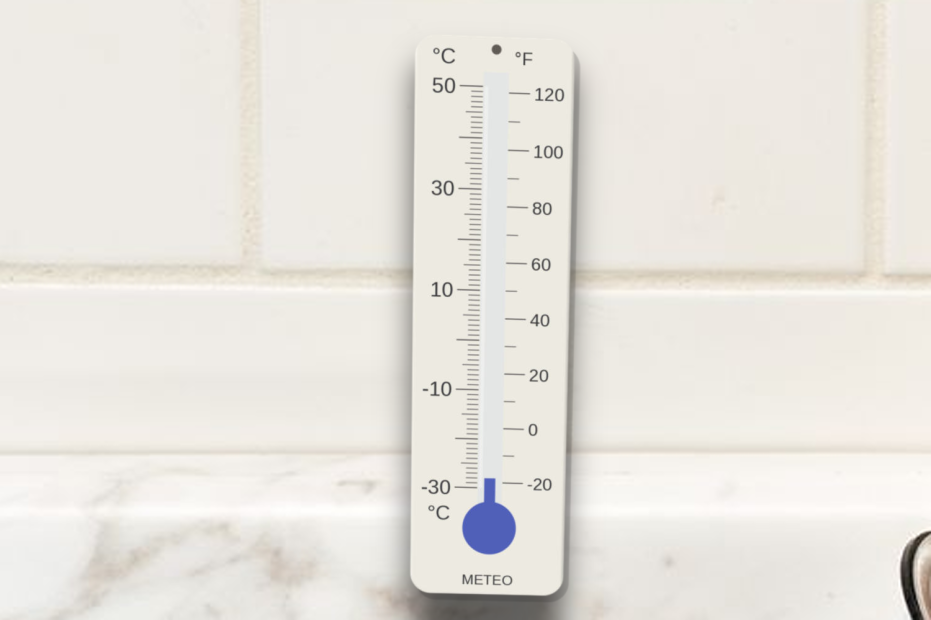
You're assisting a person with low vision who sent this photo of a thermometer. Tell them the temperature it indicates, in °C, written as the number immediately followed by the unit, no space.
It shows -28°C
